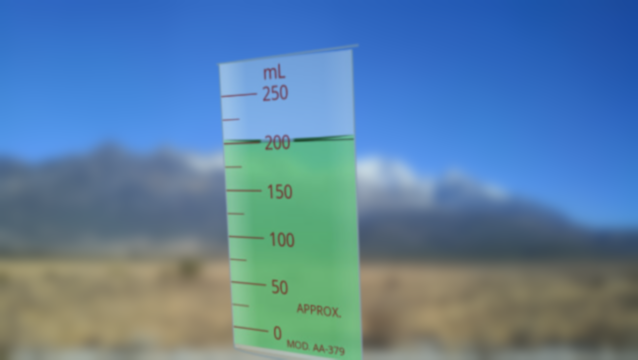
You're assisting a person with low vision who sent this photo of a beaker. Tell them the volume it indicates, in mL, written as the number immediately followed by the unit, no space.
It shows 200mL
